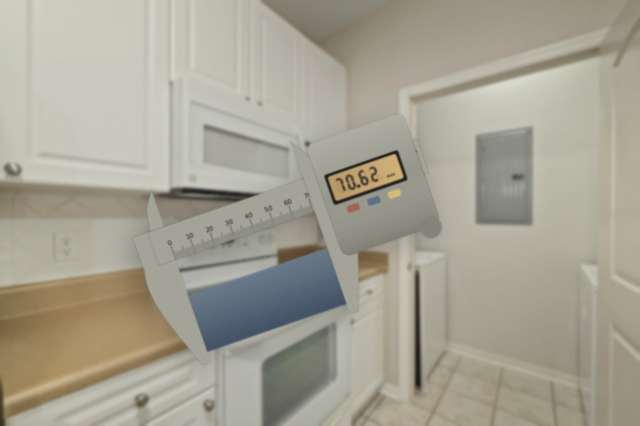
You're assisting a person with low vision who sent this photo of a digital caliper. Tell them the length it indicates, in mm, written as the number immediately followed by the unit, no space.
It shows 70.62mm
